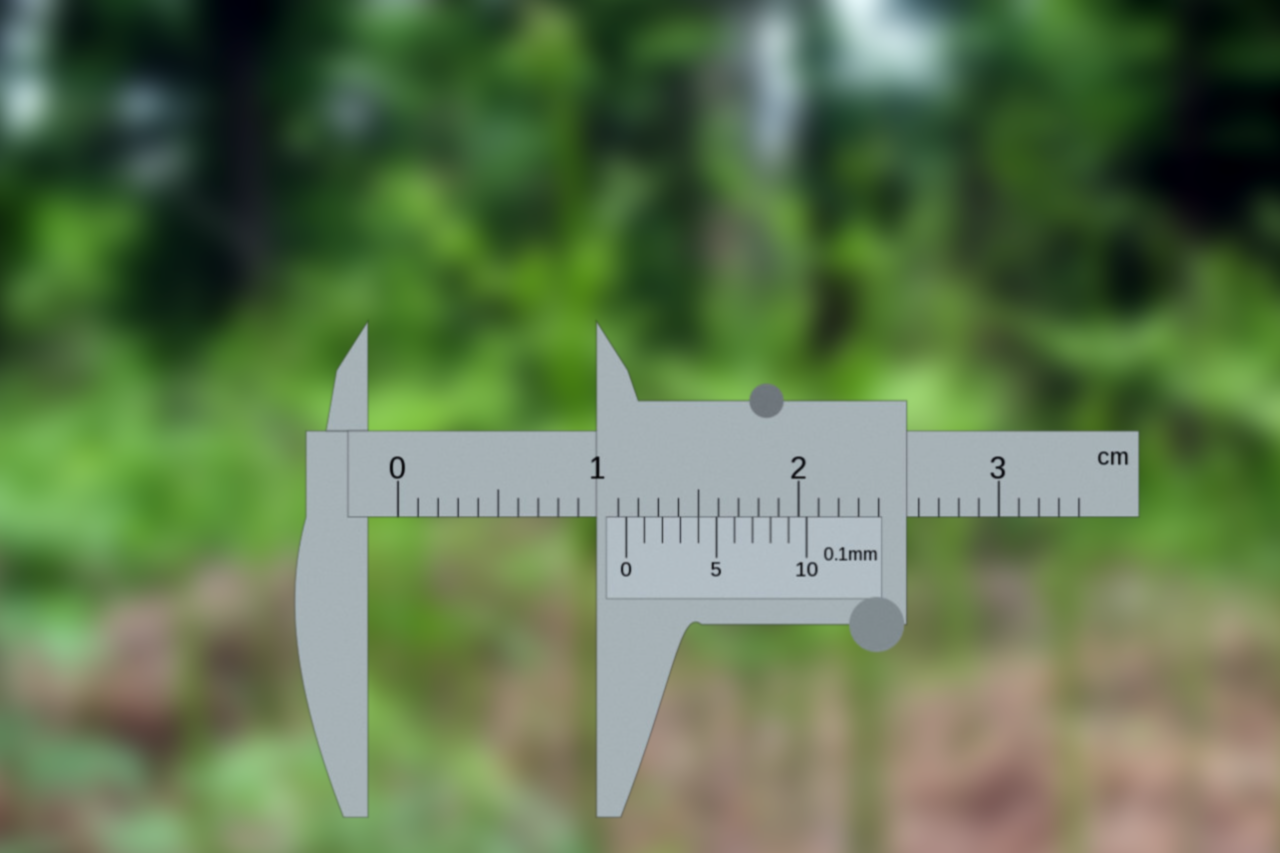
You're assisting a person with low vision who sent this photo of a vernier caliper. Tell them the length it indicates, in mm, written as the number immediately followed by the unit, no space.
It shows 11.4mm
